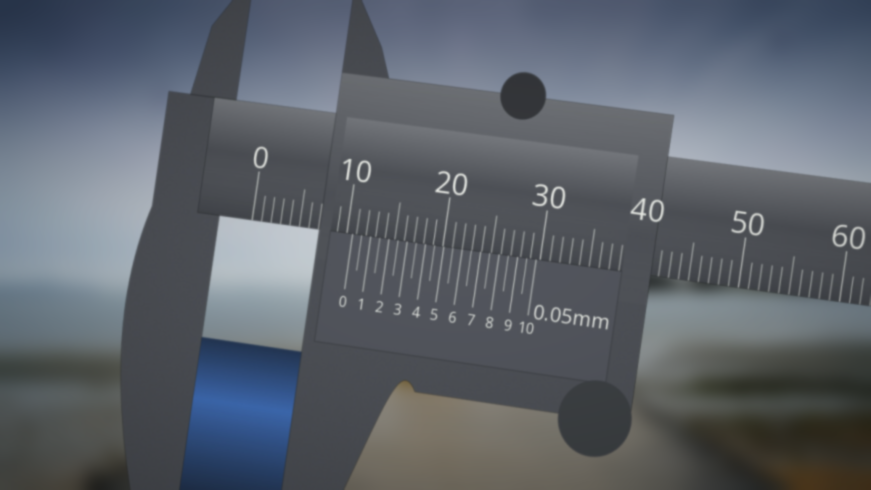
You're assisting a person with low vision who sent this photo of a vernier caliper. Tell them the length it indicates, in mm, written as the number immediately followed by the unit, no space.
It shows 10.6mm
